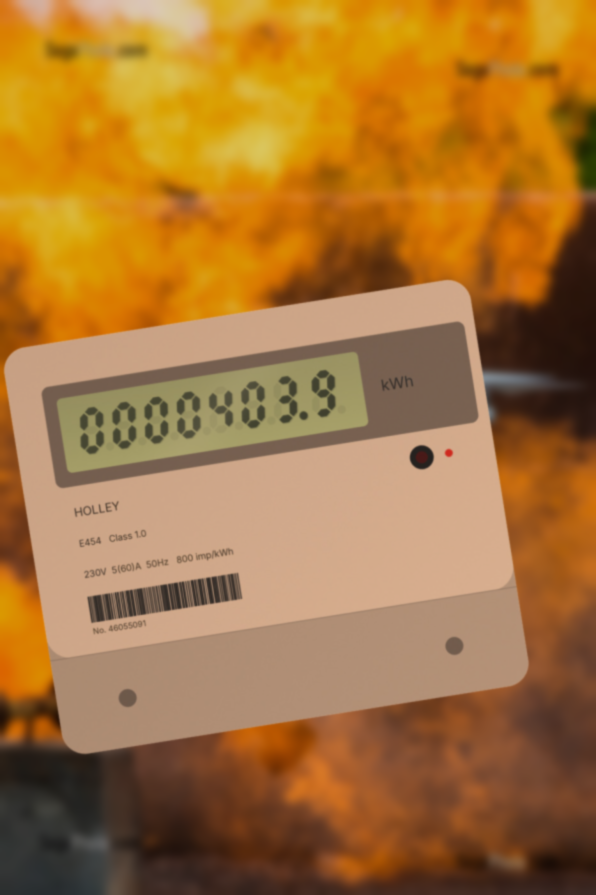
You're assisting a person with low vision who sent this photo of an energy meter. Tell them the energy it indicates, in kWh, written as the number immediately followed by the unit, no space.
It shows 403.9kWh
